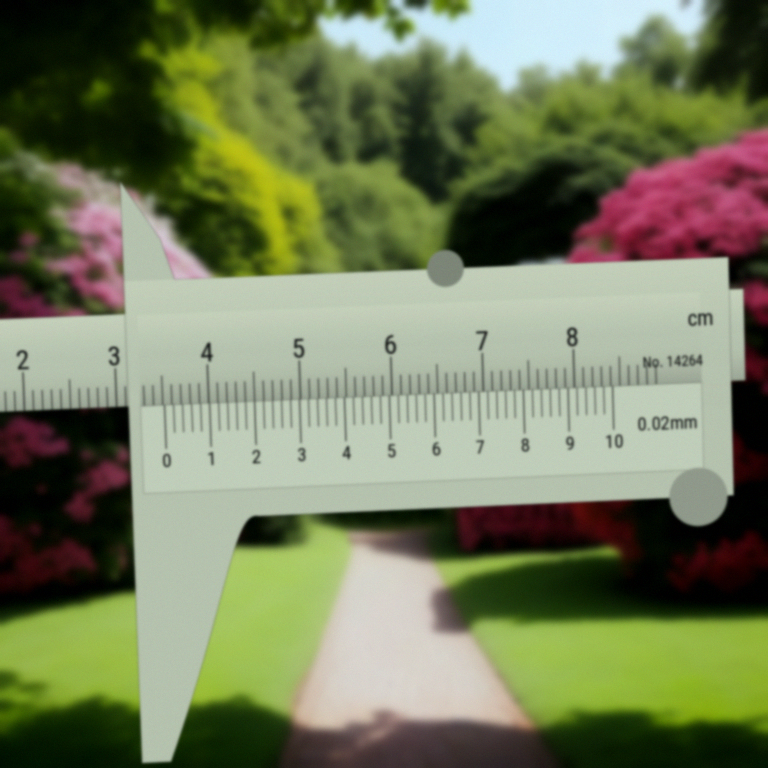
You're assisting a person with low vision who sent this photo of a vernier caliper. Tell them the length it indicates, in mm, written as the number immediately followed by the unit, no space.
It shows 35.2mm
